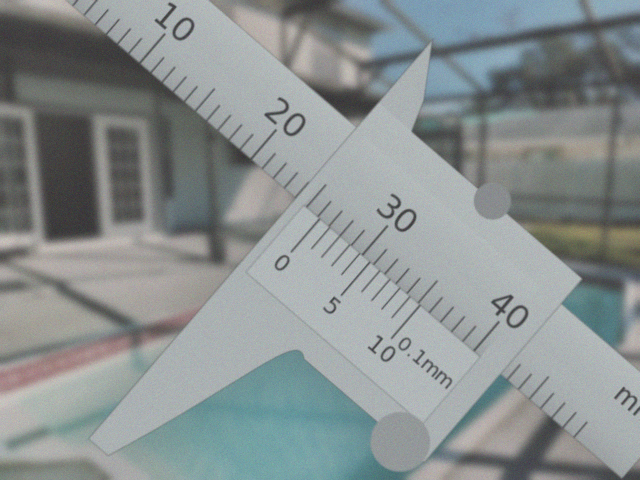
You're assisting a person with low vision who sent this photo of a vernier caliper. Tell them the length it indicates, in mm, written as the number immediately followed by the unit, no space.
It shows 26.2mm
